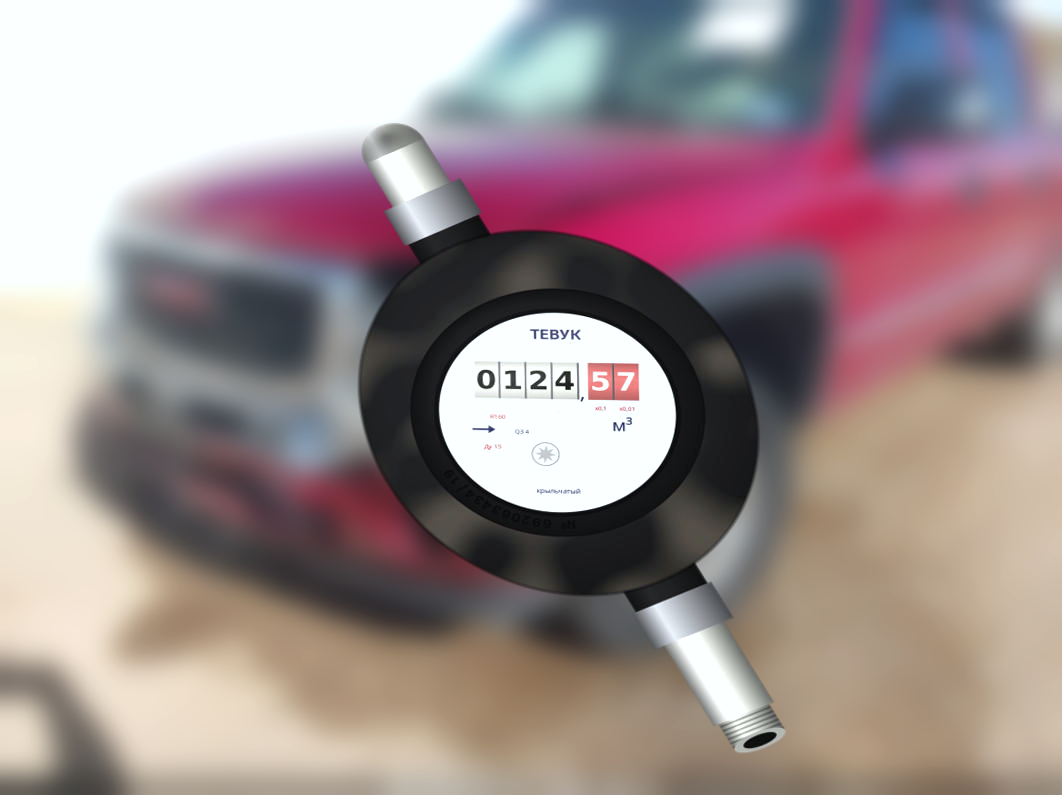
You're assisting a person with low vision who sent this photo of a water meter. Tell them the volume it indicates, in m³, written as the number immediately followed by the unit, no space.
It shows 124.57m³
